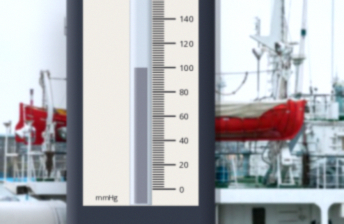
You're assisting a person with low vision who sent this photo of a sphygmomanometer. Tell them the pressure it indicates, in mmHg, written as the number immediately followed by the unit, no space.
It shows 100mmHg
